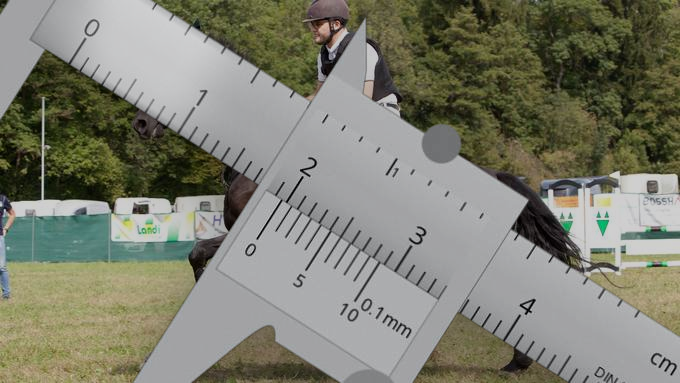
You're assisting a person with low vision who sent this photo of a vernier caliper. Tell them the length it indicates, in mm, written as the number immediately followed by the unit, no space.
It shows 19.6mm
